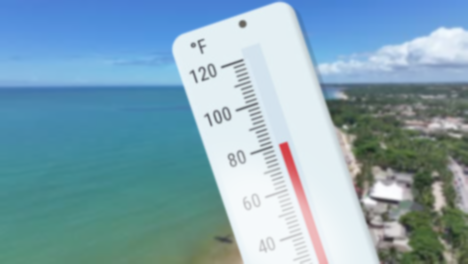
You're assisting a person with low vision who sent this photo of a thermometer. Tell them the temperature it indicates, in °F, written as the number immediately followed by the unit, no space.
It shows 80°F
